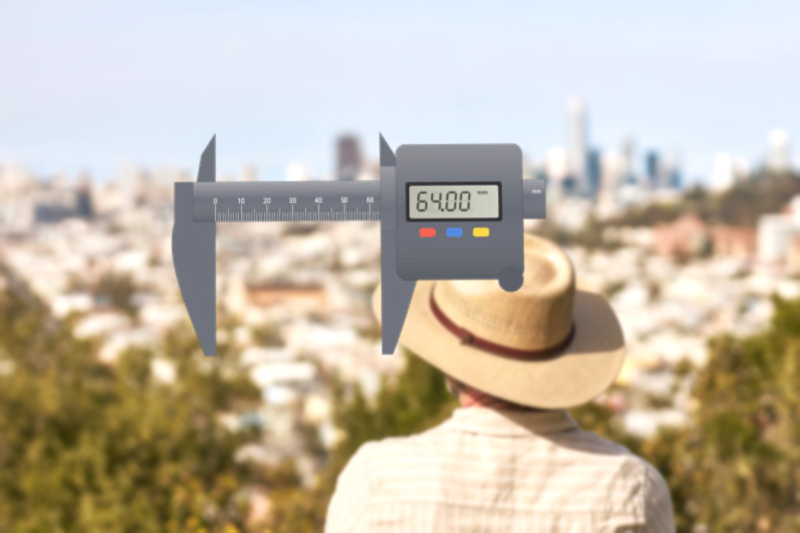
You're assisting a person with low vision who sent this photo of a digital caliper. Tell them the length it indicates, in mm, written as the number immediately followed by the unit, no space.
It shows 64.00mm
